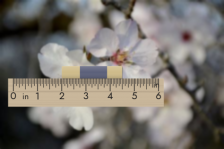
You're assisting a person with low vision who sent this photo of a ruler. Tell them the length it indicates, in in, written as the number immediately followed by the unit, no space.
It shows 2.5in
